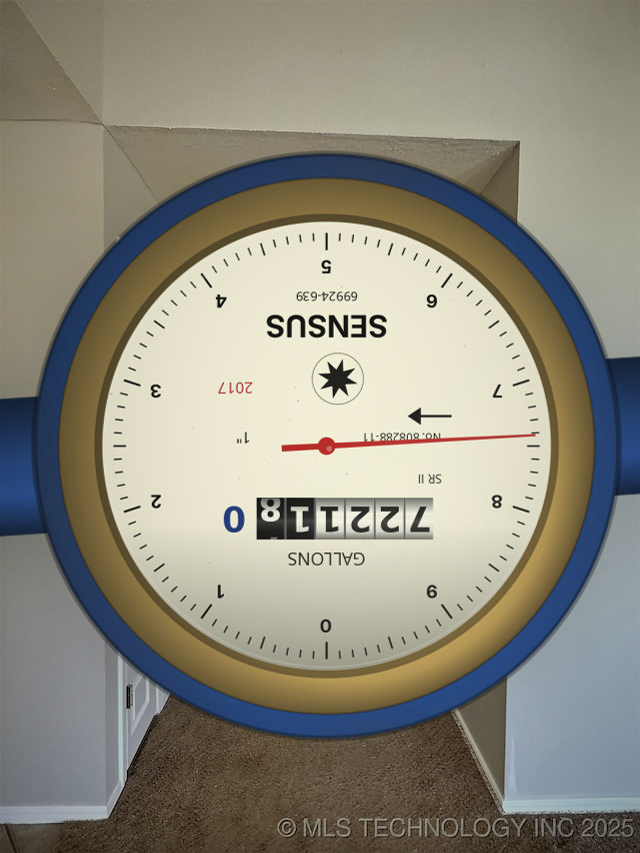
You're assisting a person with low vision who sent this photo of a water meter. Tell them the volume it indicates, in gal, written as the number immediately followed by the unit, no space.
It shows 7221177.4gal
